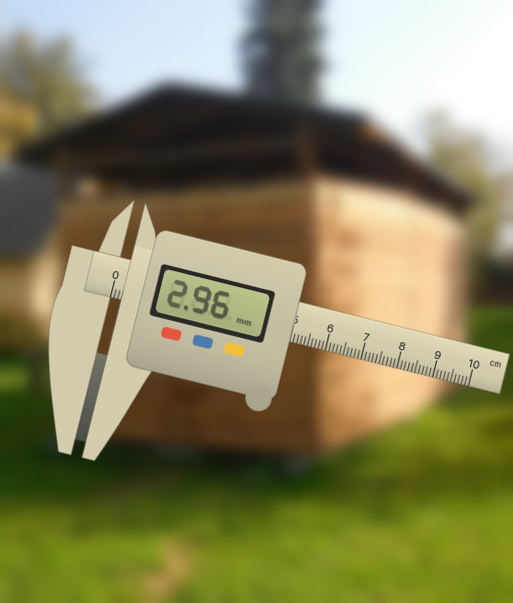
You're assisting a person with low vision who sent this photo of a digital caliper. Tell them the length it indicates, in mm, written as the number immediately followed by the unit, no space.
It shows 2.96mm
